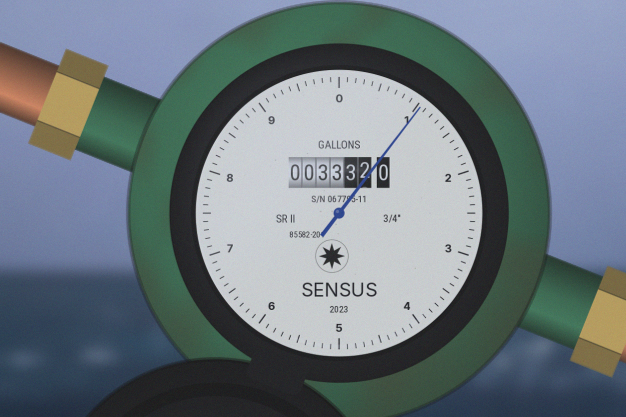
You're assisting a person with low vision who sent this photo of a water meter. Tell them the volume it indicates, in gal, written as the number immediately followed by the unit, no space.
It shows 33321.0gal
